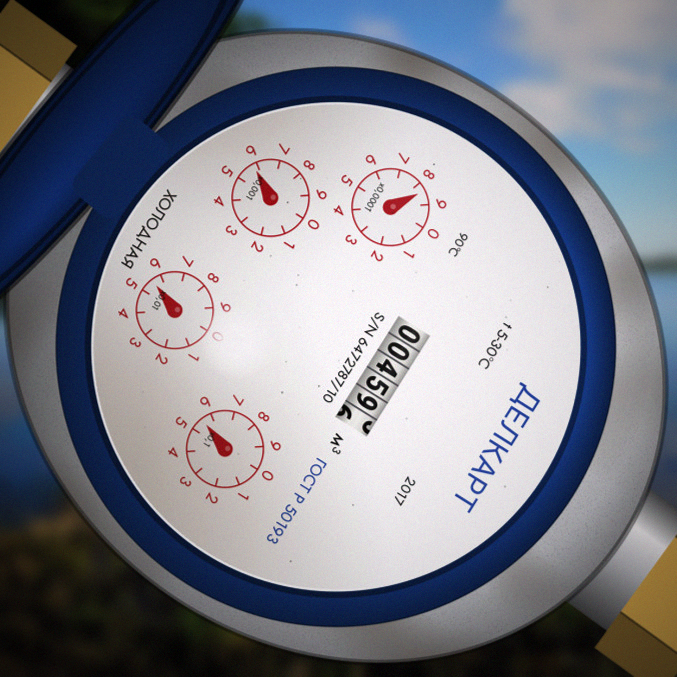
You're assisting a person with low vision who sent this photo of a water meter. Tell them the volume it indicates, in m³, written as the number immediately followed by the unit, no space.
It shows 4595.5558m³
